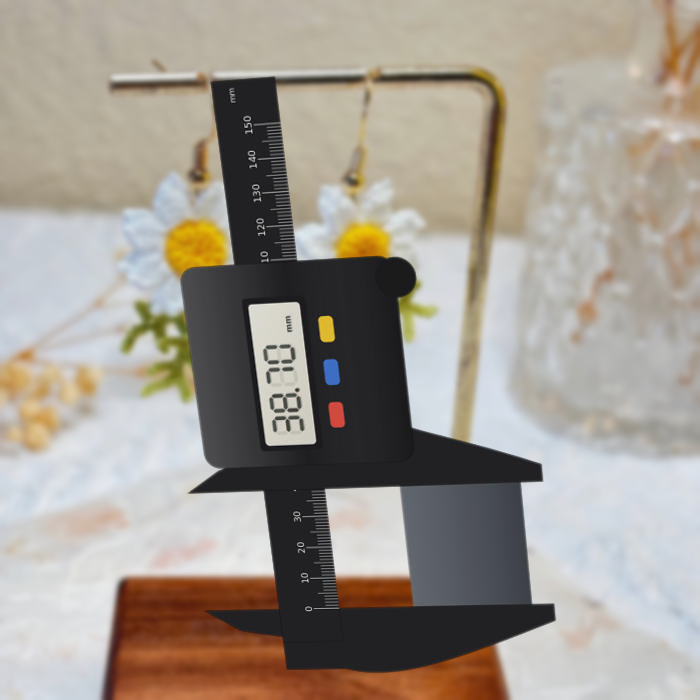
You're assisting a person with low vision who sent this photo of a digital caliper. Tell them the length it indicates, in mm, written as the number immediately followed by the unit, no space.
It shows 38.70mm
